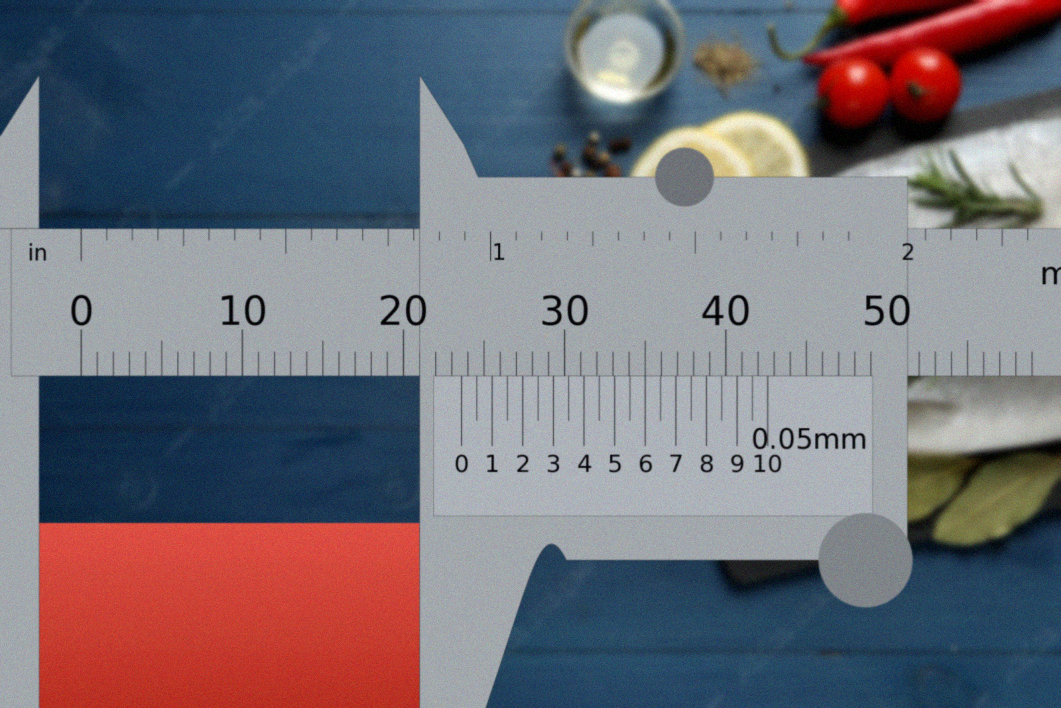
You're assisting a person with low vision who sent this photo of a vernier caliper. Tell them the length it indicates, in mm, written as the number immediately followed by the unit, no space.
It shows 23.6mm
